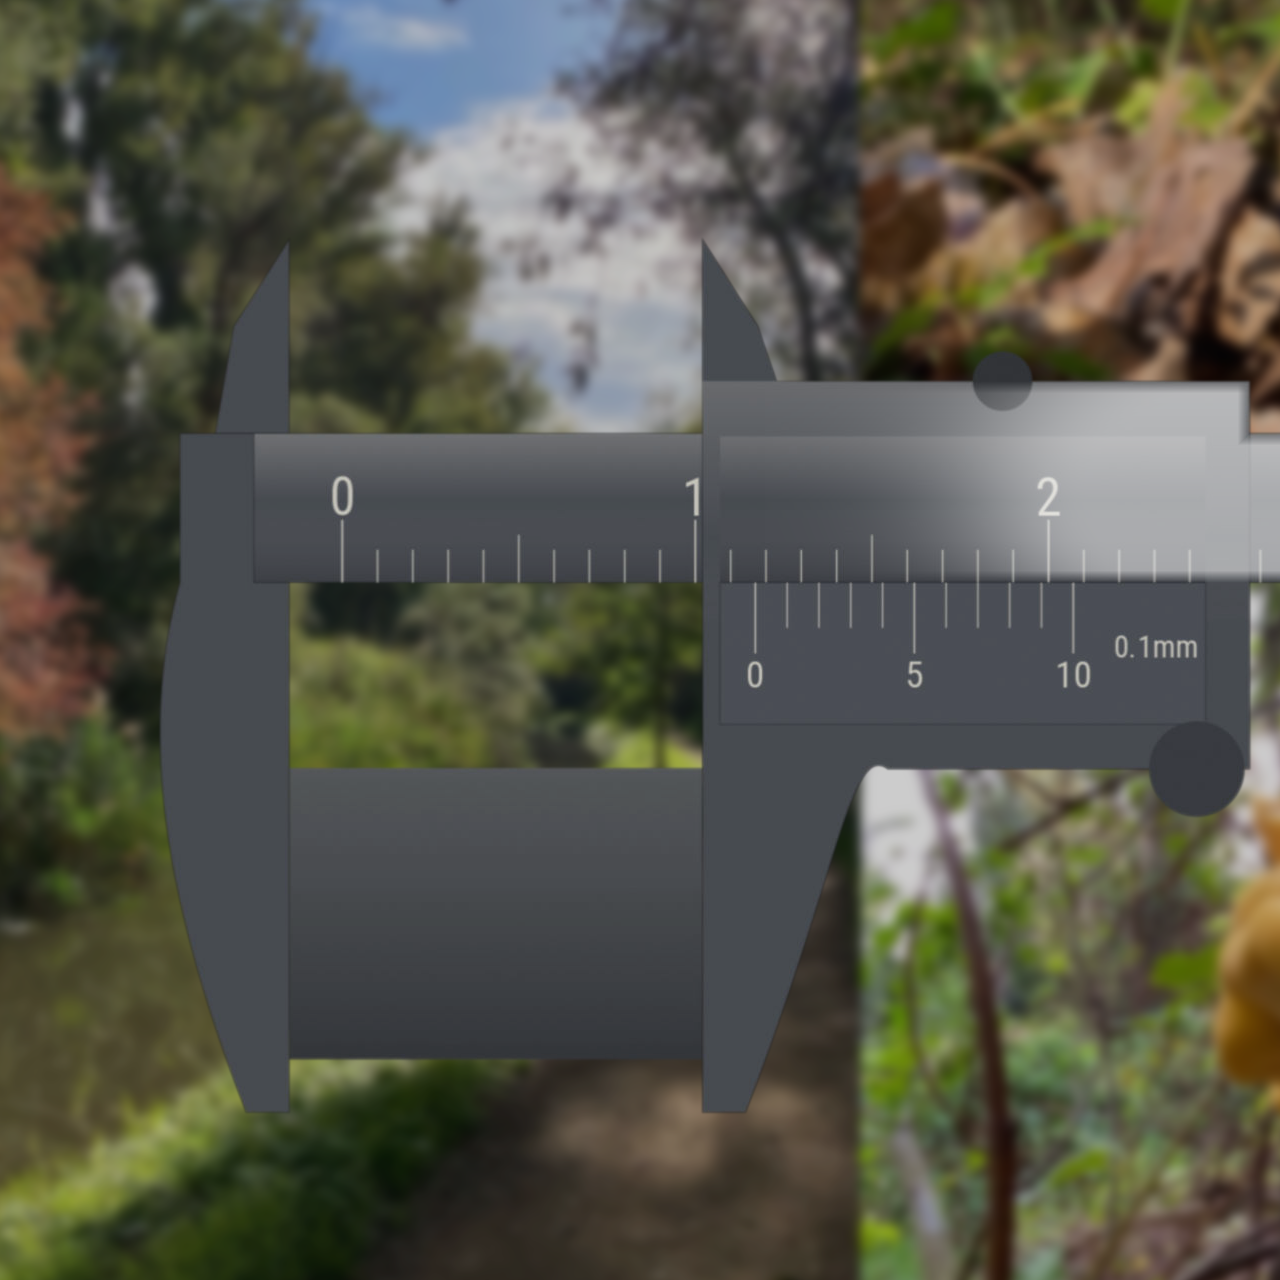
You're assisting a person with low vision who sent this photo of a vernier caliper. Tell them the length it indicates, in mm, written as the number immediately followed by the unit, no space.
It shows 11.7mm
